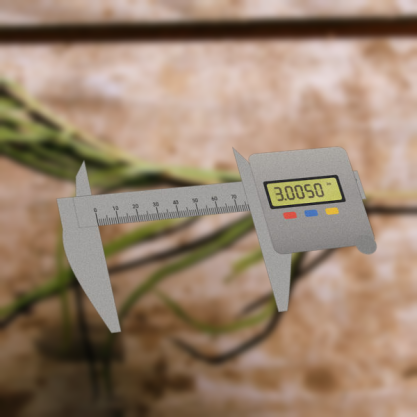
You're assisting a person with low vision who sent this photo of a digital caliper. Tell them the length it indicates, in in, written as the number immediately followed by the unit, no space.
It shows 3.0050in
